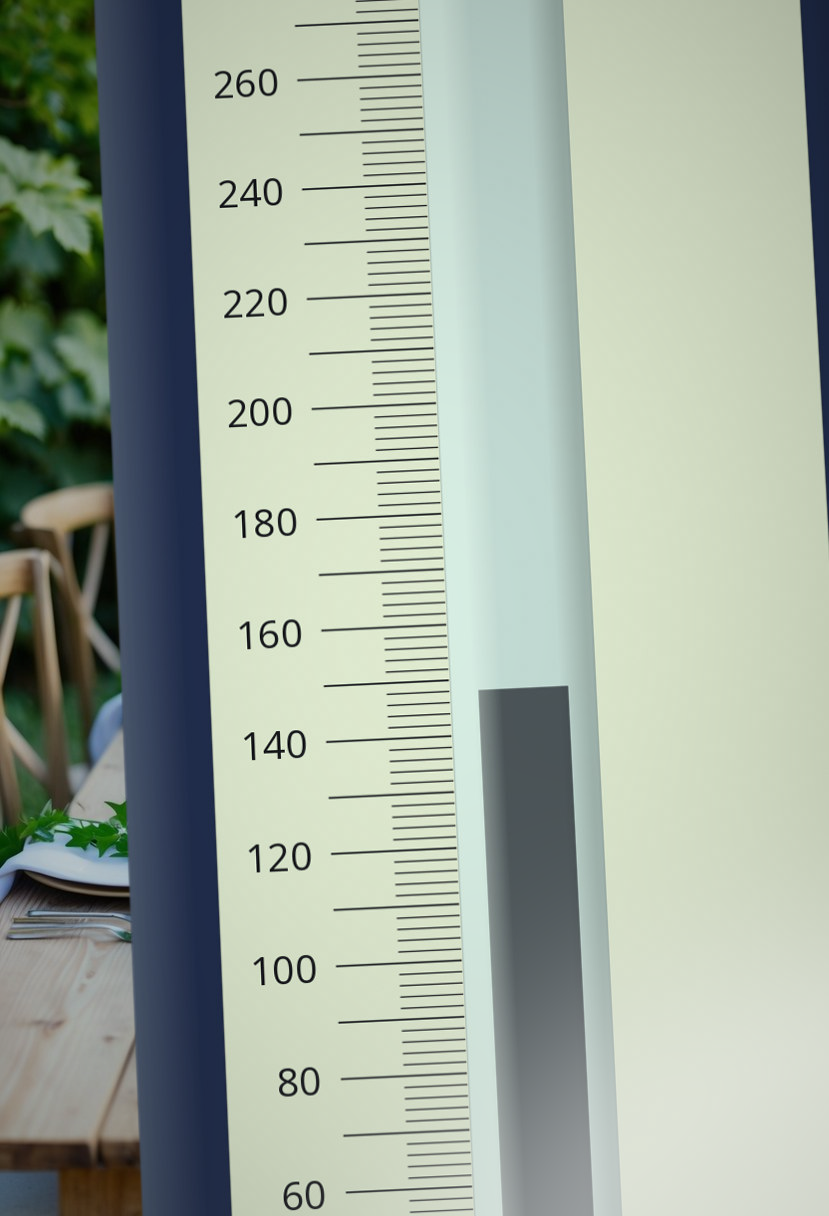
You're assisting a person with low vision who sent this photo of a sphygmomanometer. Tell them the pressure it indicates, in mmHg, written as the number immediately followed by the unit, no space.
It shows 148mmHg
